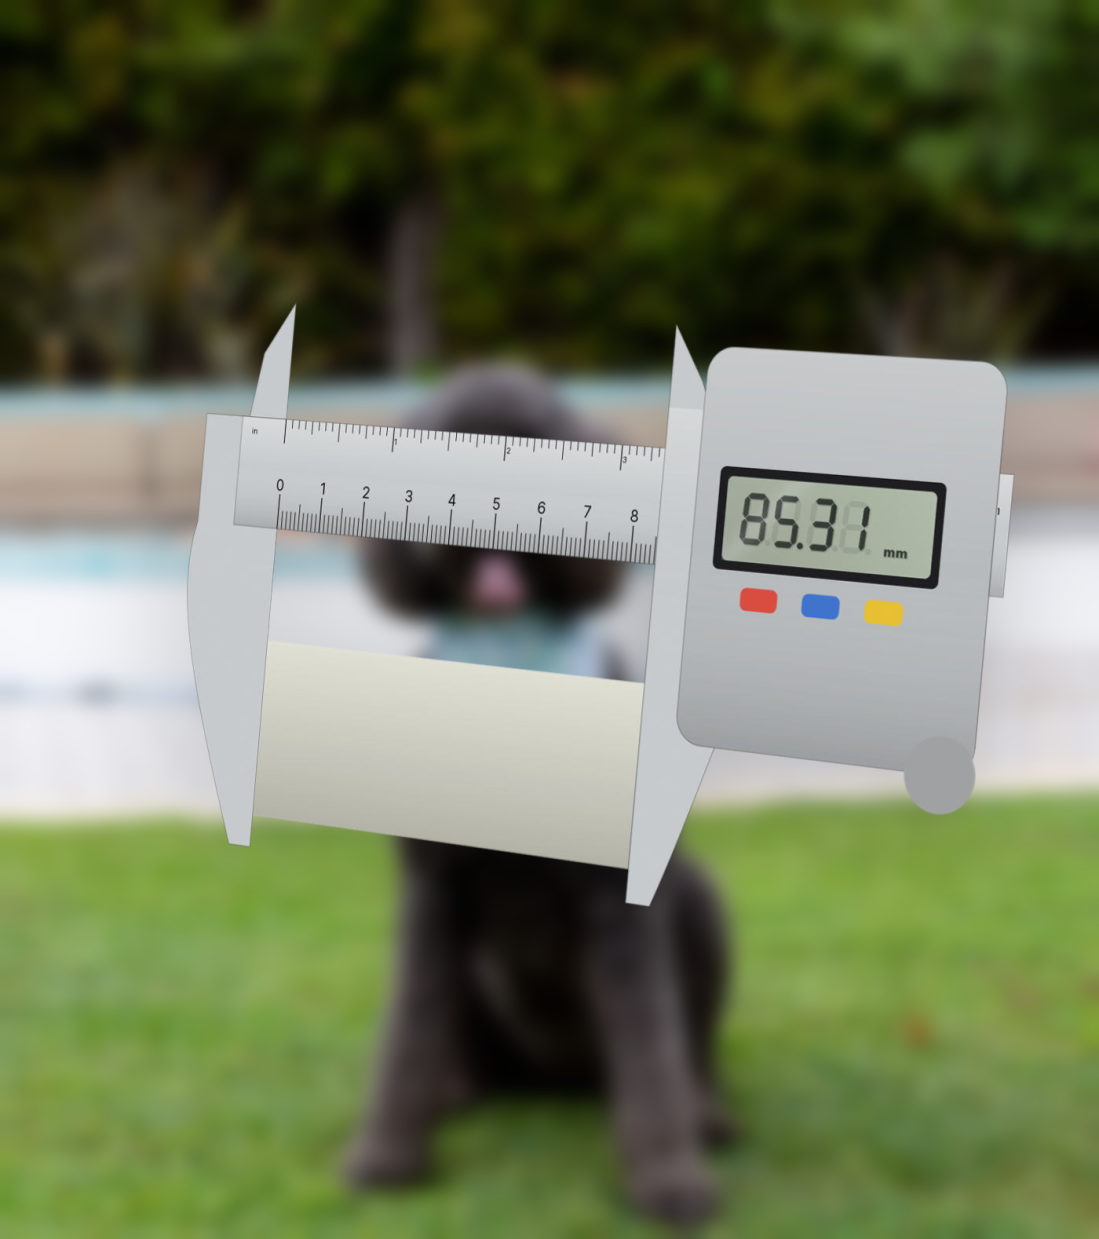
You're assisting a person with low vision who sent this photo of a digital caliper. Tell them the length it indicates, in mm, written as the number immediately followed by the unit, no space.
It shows 85.31mm
